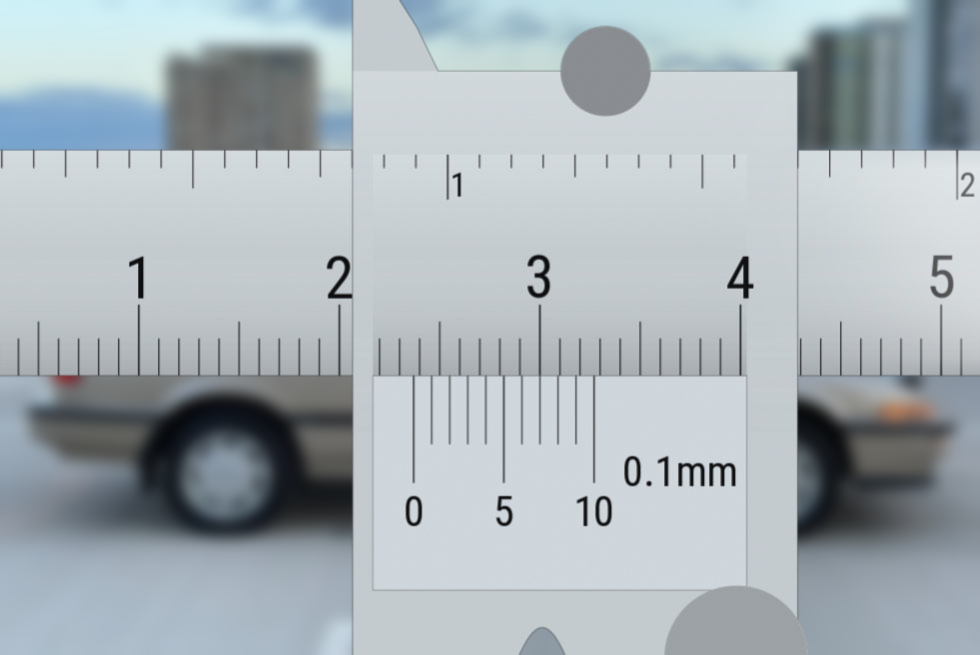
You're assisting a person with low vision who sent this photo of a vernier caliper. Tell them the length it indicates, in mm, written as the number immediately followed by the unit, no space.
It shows 23.7mm
